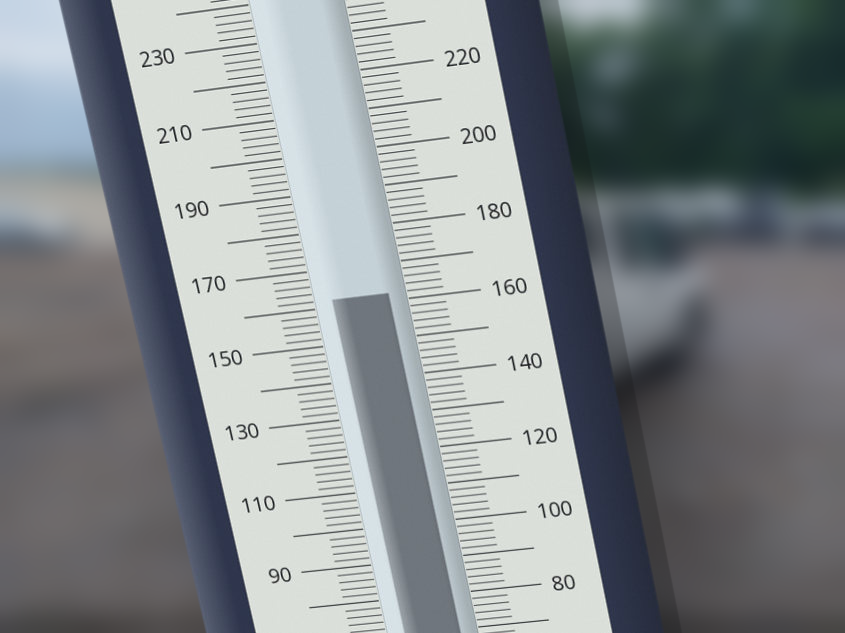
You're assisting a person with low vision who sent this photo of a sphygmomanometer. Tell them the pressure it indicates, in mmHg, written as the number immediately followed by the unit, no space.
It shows 162mmHg
